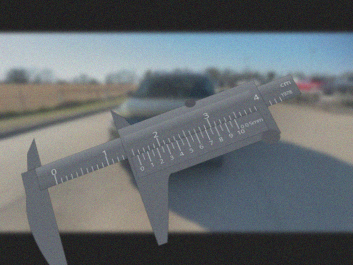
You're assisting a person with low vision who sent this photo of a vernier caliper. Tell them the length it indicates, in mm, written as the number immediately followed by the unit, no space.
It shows 15.6mm
